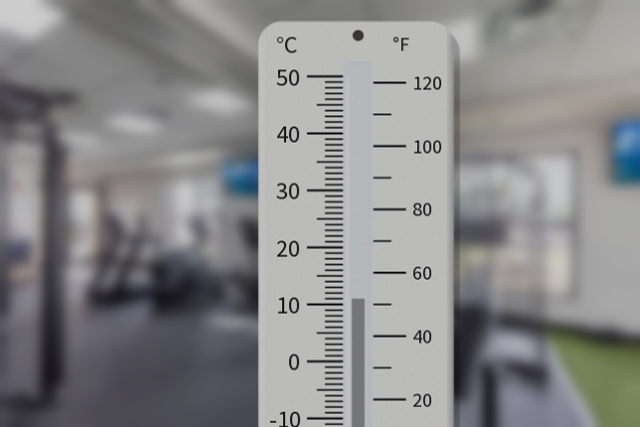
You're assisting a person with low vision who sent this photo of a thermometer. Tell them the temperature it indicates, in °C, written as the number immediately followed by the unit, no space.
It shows 11°C
